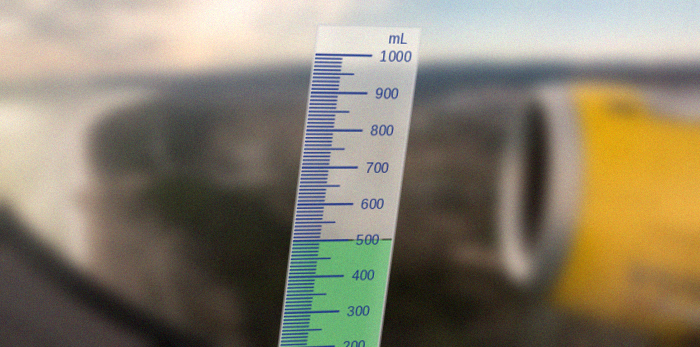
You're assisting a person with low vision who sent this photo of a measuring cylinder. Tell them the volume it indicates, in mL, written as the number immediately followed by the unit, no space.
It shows 500mL
